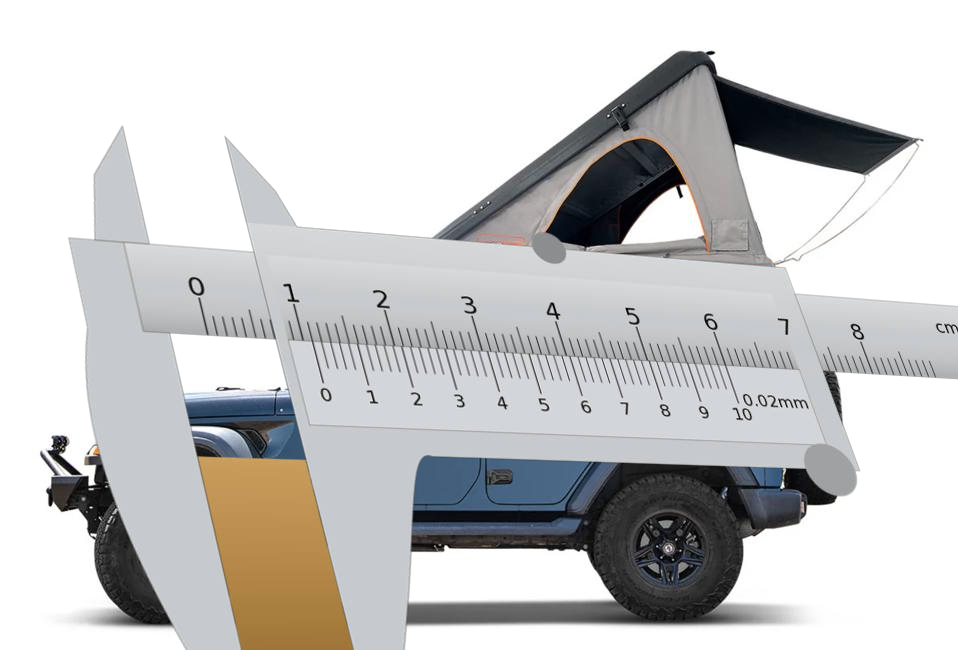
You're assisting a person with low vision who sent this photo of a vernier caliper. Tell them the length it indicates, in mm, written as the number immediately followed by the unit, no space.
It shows 11.0mm
